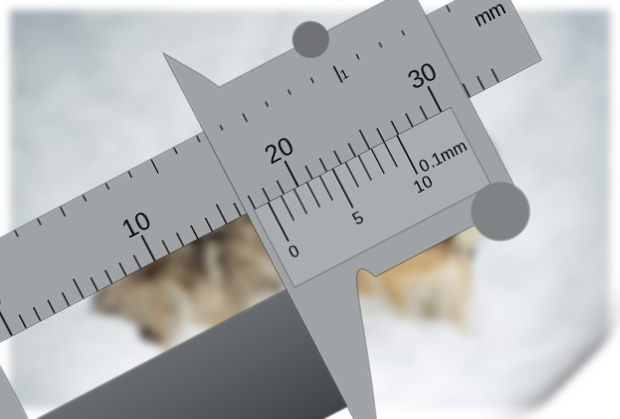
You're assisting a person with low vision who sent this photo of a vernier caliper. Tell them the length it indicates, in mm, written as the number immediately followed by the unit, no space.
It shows 17.9mm
